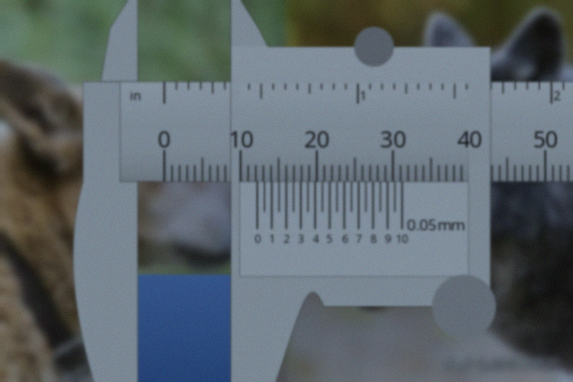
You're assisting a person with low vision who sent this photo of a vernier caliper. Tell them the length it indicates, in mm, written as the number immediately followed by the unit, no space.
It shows 12.2mm
